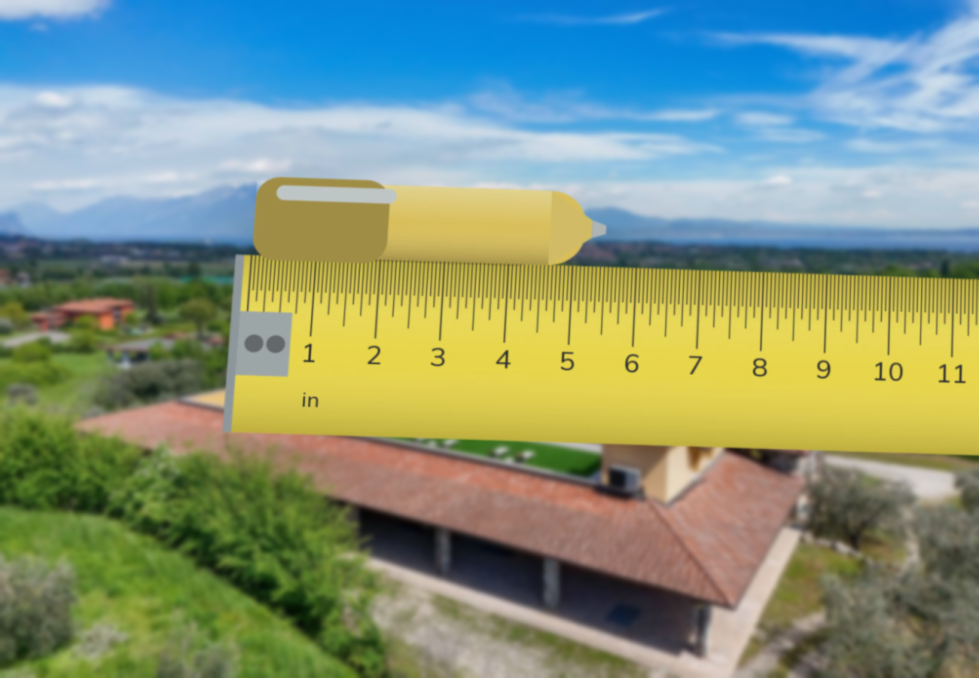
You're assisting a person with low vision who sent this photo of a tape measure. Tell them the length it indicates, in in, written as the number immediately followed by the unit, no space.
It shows 5.5in
